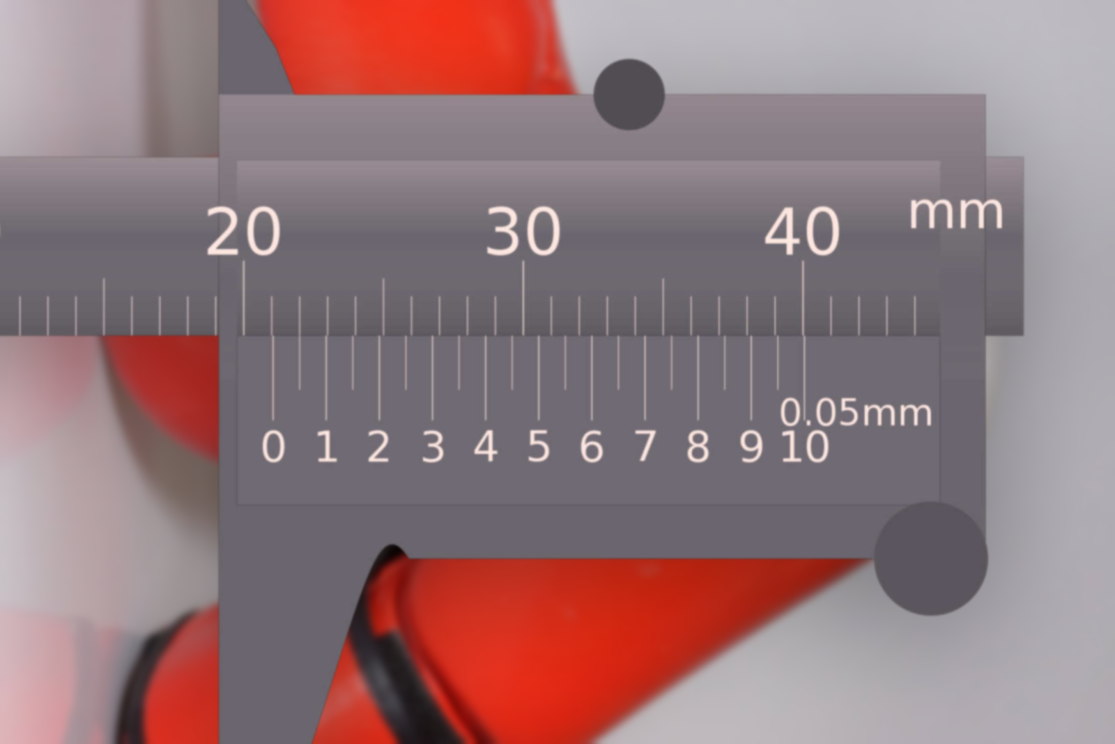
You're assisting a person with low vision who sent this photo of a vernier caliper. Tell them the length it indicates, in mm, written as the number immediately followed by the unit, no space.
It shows 21.05mm
